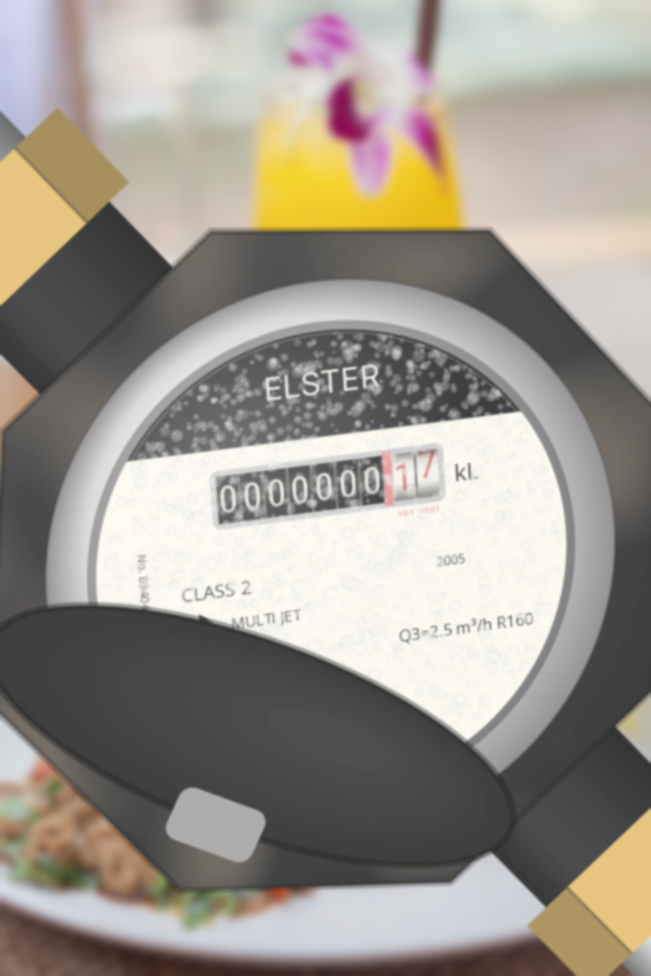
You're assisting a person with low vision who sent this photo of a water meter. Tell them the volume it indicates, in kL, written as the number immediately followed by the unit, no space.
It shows 0.17kL
